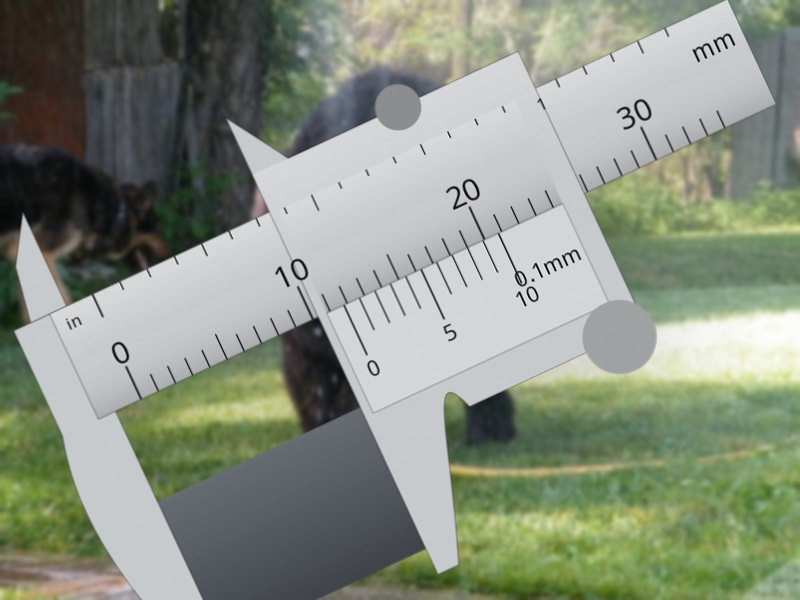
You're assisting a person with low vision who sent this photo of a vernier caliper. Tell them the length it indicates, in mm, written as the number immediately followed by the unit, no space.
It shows 11.8mm
